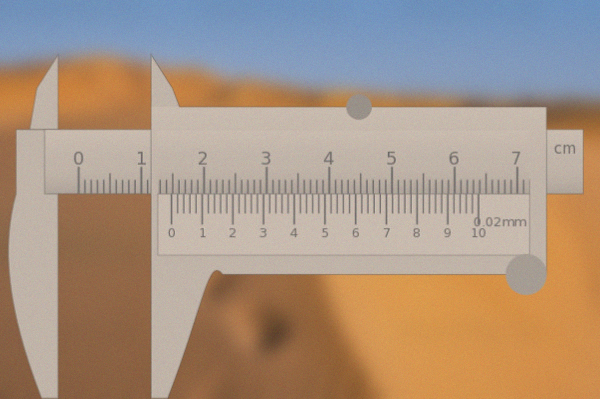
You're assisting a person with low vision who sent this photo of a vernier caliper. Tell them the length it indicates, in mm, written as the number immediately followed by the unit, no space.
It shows 14.8mm
